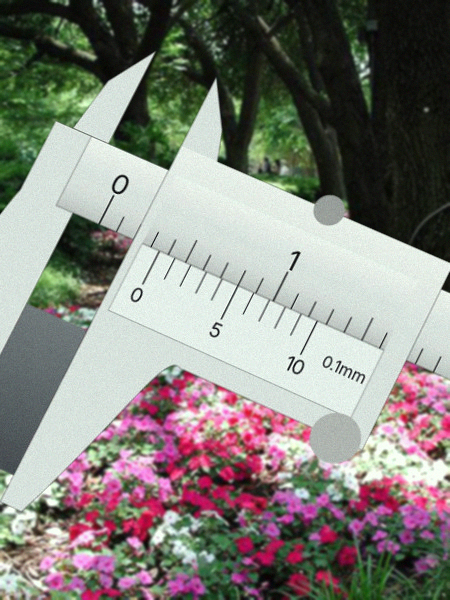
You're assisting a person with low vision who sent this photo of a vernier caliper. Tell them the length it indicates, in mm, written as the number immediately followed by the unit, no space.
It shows 3.5mm
